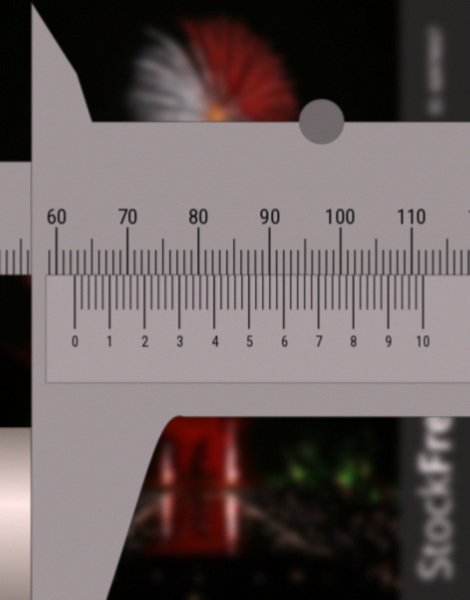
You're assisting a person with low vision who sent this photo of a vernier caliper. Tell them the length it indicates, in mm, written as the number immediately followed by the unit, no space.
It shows 62.6mm
